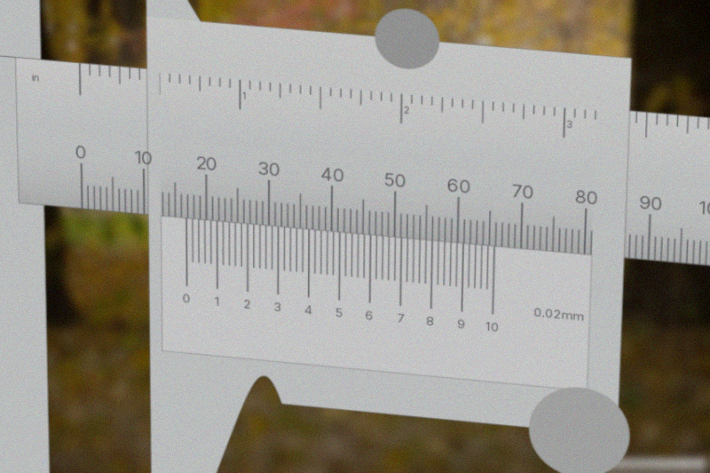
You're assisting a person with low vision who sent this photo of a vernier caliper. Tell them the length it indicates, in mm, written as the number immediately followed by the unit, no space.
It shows 16.8mm
